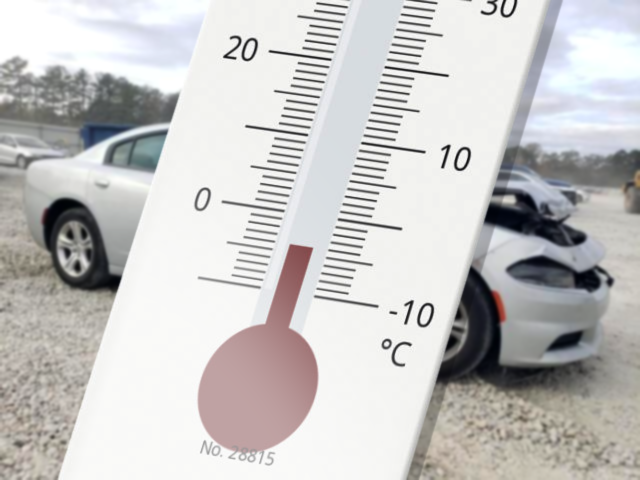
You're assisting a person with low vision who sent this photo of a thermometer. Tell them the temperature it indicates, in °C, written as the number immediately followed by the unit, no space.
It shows -4°C
